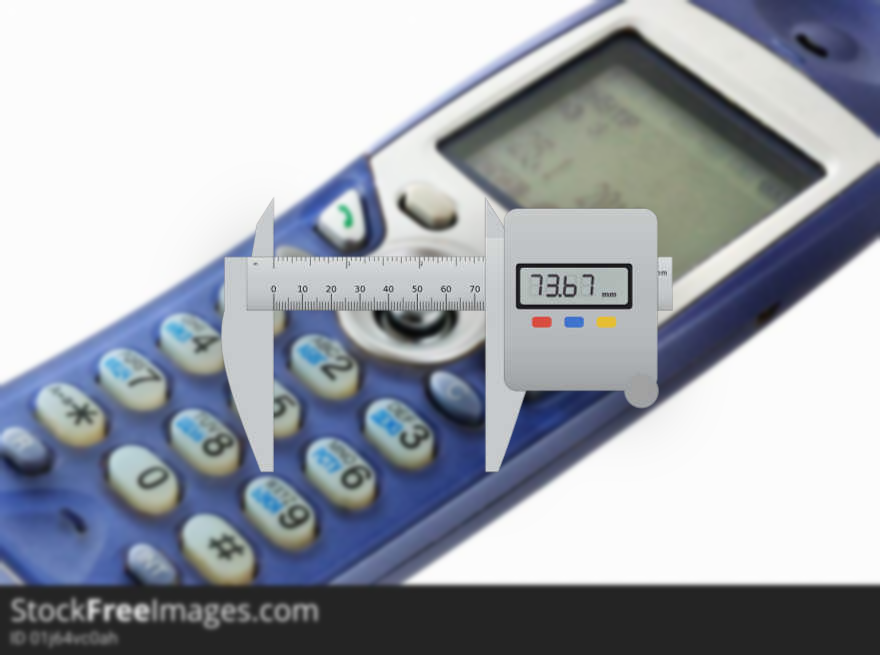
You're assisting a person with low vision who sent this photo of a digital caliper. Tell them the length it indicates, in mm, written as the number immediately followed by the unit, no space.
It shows 73.67mm
